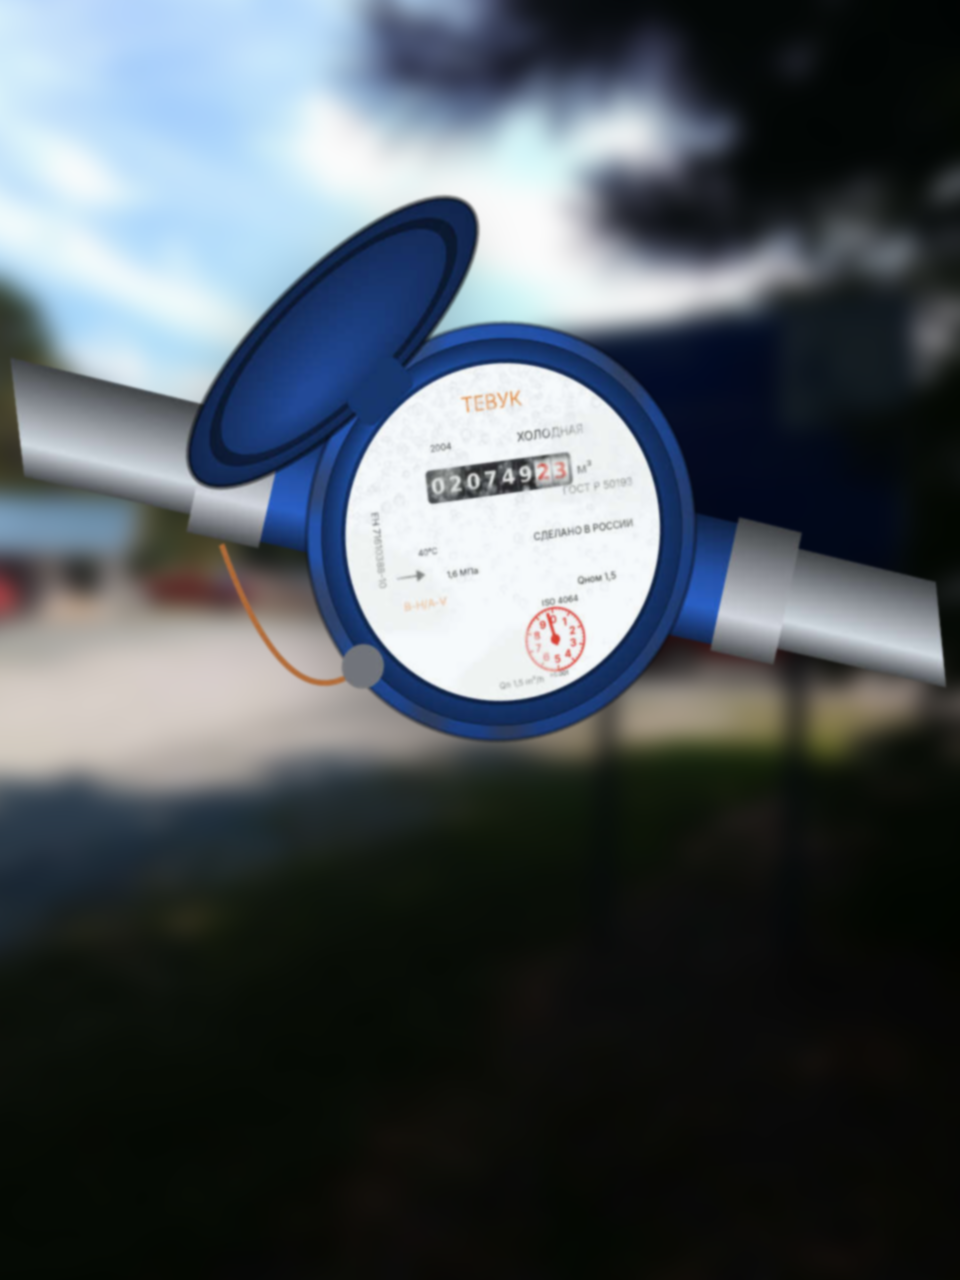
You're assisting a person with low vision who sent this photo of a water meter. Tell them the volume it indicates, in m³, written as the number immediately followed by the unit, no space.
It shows 20749.229m³
